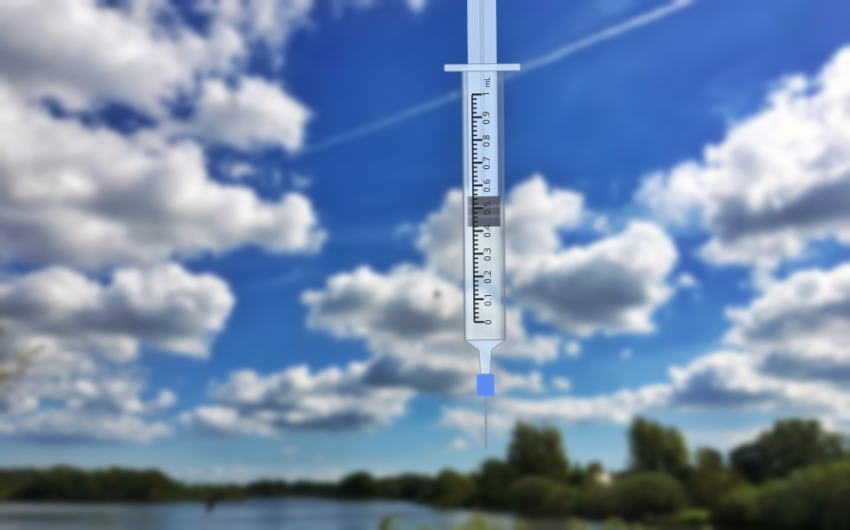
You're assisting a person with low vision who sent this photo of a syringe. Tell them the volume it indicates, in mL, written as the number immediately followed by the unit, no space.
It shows 0.42mL
